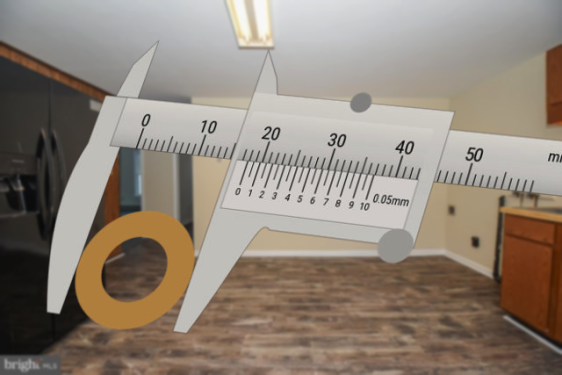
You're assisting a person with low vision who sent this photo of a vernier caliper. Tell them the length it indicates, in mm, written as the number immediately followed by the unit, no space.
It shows 17.8mm
